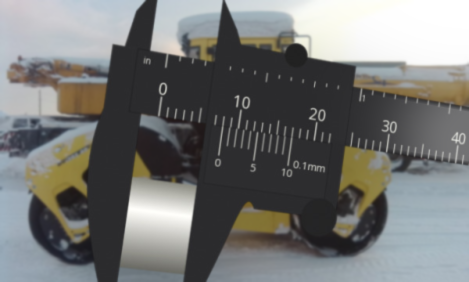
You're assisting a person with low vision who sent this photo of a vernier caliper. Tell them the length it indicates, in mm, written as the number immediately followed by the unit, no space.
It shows 8.0mm
